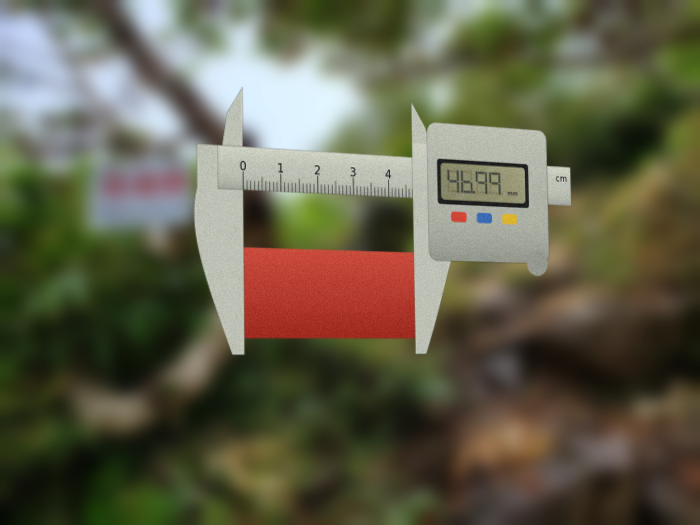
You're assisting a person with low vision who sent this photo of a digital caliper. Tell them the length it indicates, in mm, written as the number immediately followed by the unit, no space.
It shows 46.99mm
